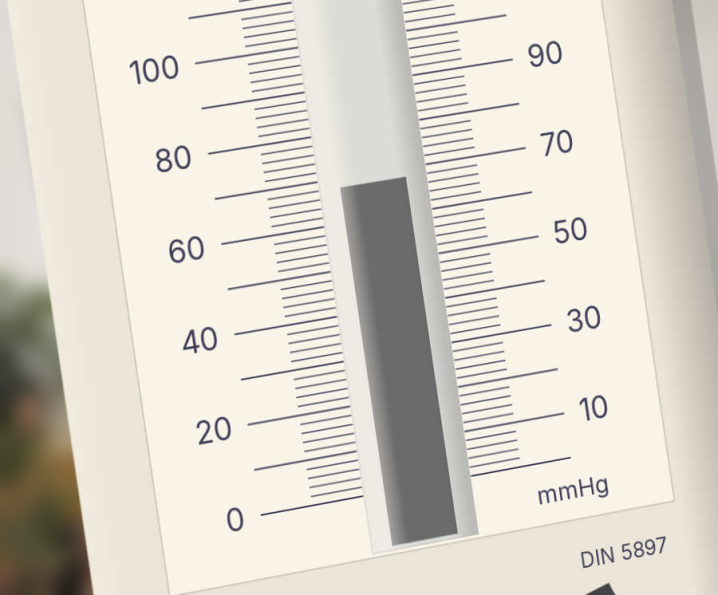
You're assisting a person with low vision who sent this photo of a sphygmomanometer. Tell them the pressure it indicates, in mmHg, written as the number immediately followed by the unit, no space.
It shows 68mmHg
